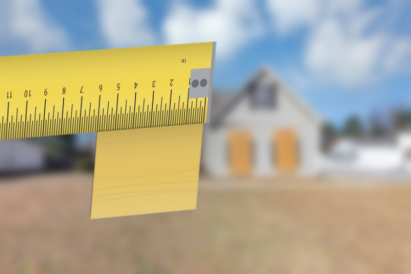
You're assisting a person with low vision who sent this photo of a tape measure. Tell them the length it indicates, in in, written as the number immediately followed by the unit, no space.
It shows 6in
